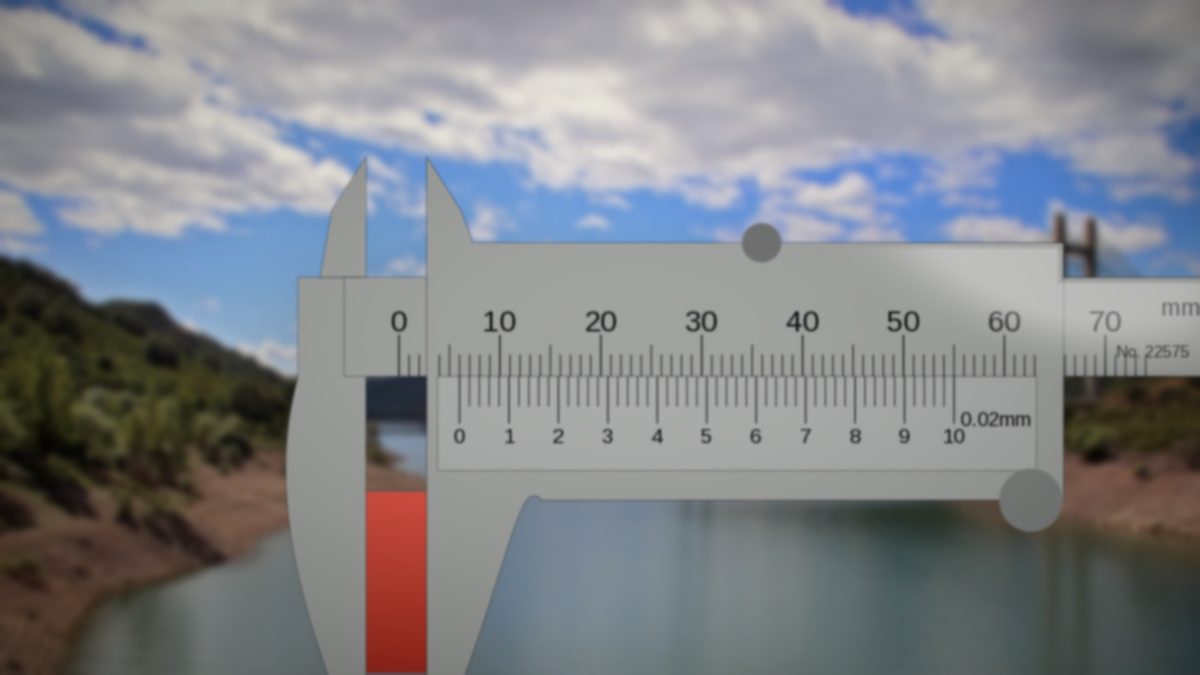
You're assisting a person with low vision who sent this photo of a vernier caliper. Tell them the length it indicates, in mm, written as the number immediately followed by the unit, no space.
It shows 6.0mm
